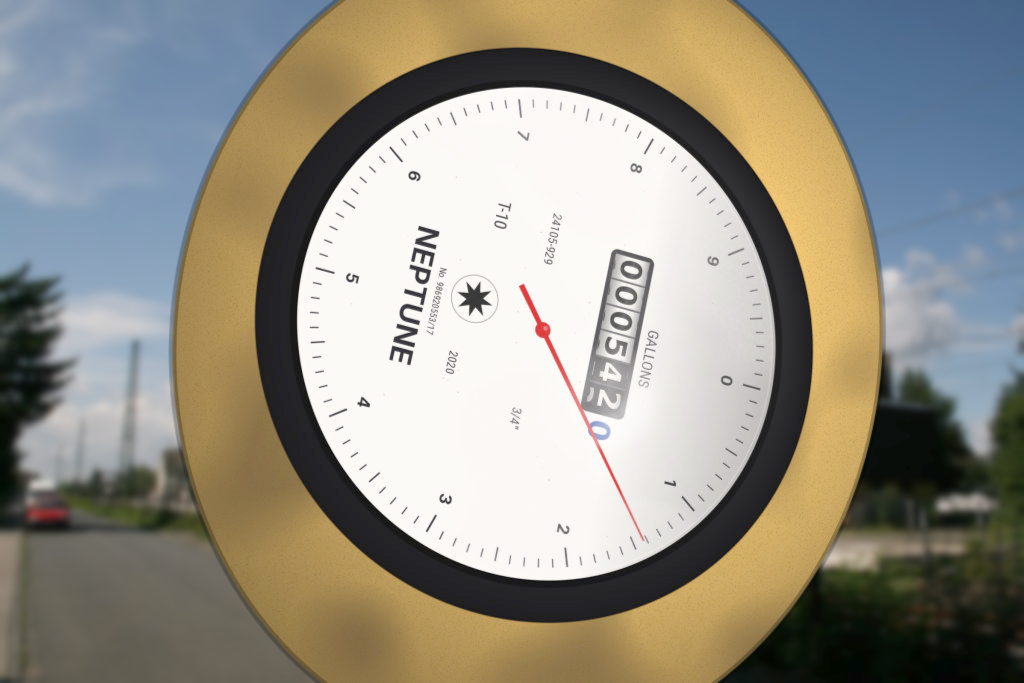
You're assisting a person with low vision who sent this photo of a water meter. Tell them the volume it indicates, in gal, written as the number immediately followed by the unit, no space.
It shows 5421.4gal
